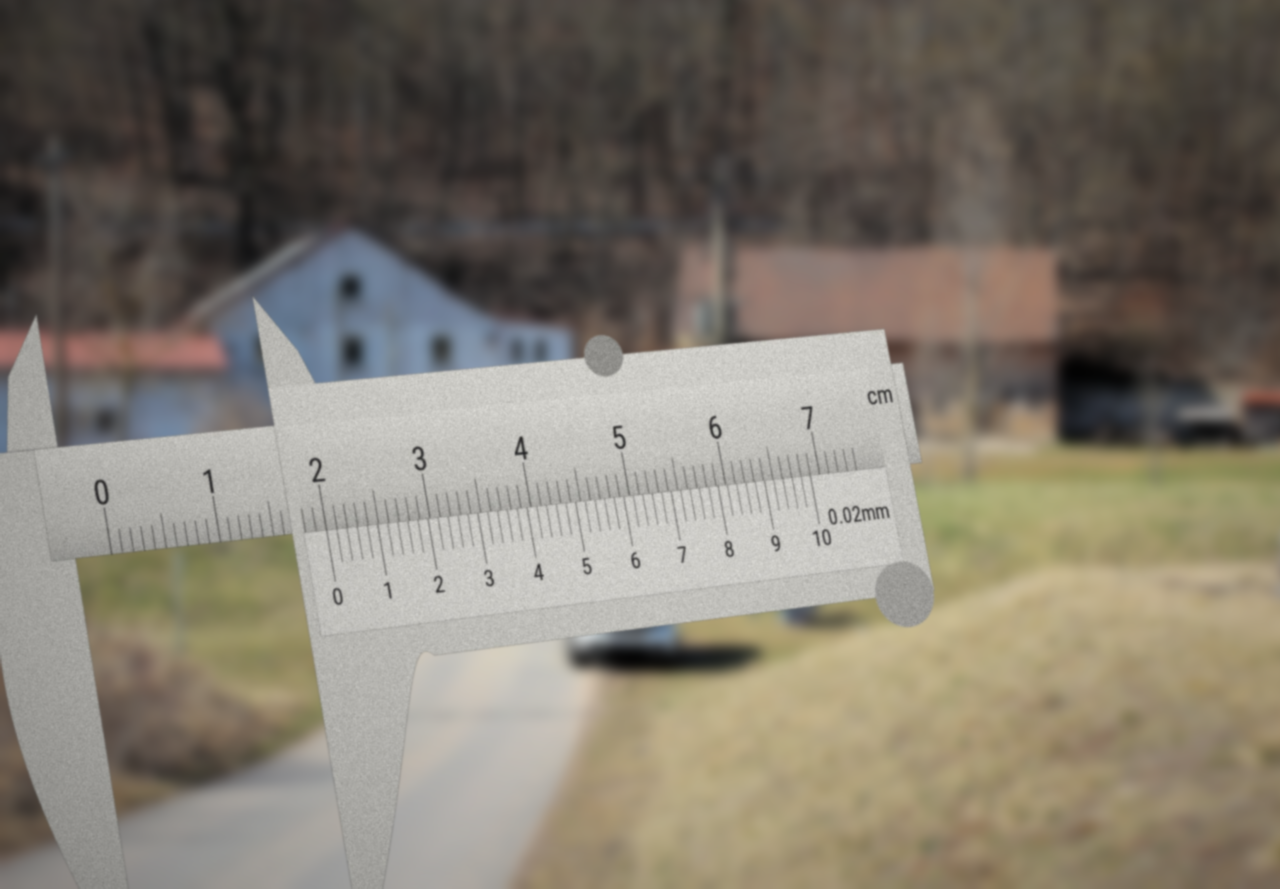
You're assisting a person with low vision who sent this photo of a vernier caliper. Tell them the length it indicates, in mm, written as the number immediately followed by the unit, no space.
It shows 20.0mm
